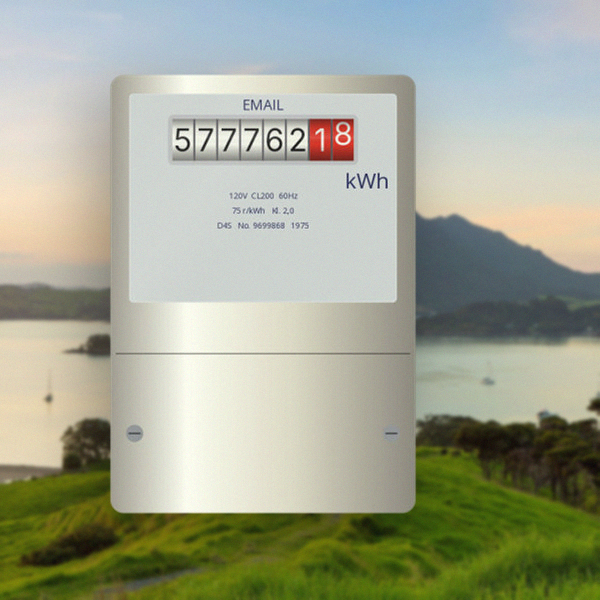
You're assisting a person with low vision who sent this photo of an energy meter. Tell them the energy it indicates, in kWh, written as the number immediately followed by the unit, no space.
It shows 577762.18kWh
